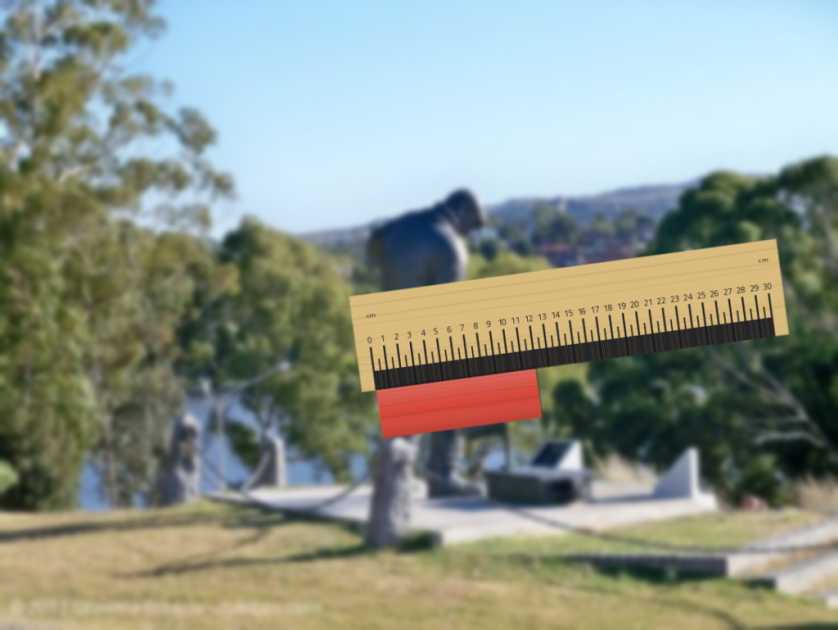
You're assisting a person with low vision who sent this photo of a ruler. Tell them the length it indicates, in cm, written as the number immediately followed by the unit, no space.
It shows 12cm
